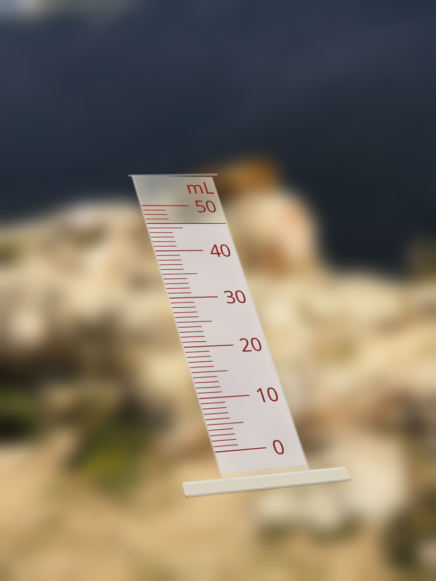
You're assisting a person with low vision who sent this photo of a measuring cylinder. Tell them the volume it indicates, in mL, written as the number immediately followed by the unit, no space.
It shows 46mL
